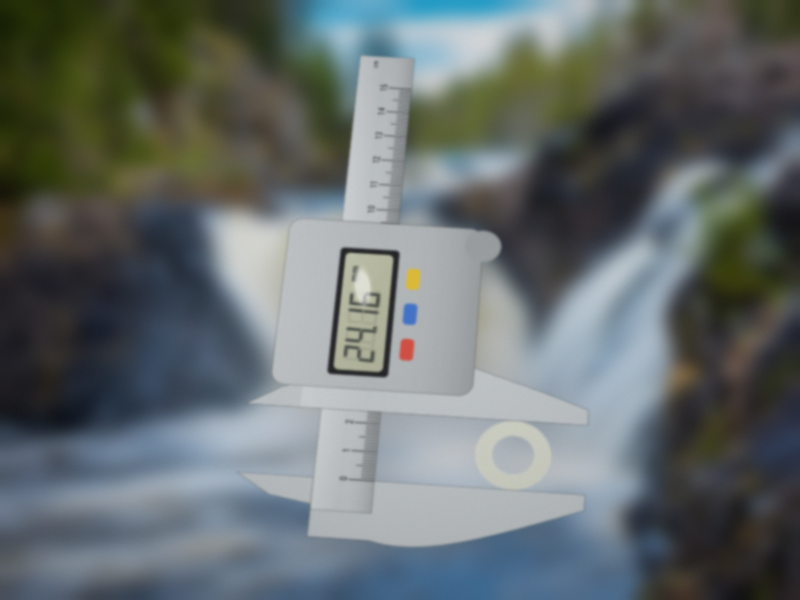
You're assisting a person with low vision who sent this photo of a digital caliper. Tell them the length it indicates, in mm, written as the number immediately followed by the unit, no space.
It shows 24.16mm
